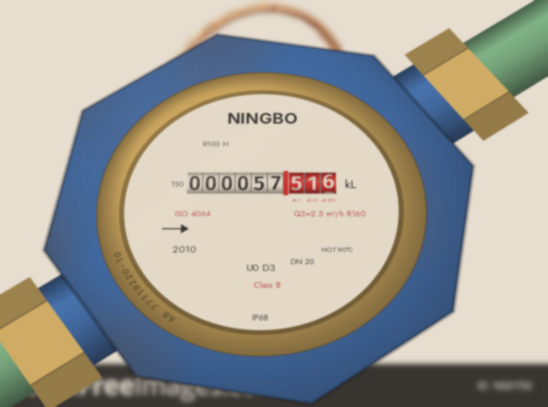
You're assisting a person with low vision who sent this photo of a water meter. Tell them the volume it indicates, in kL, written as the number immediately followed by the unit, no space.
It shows 57.516kL
